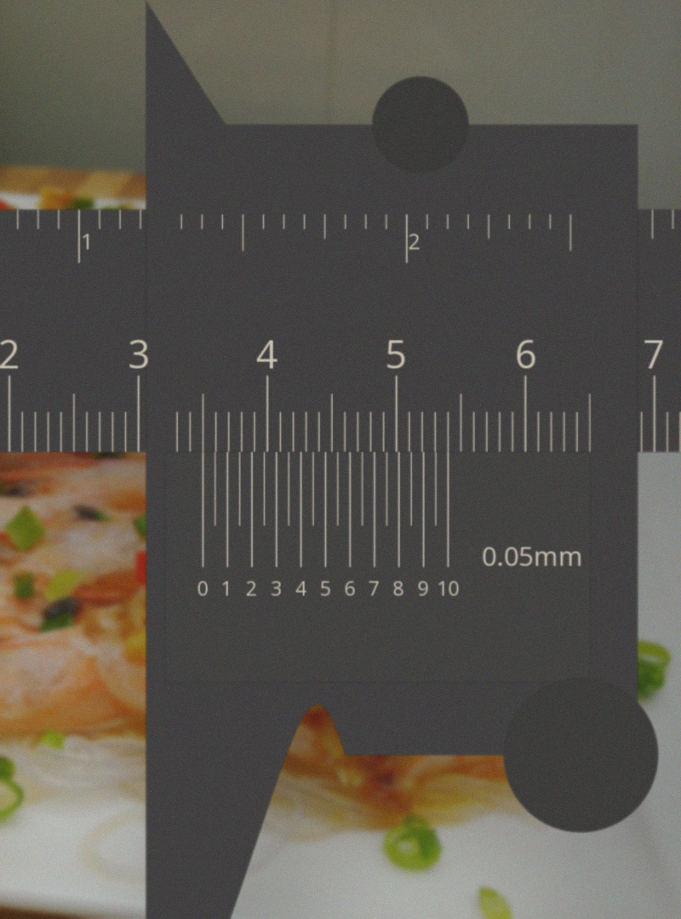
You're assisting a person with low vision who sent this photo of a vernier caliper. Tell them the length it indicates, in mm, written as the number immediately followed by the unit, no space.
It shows 35.0mm
